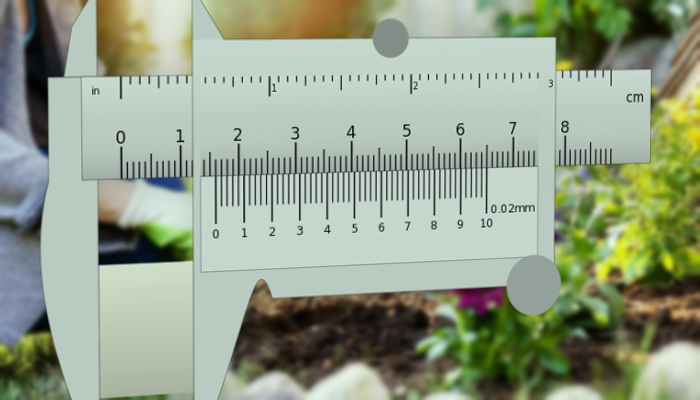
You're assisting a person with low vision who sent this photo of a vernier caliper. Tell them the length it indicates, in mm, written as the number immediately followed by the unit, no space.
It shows 16.0mm
